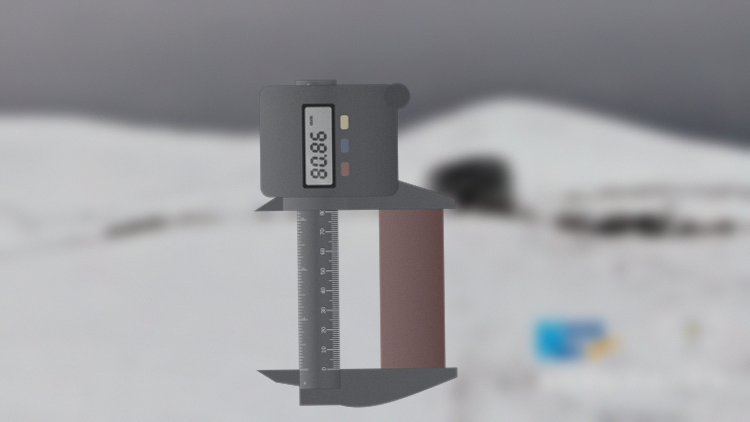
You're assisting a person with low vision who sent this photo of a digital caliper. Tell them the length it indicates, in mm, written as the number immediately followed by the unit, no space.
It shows 80.86mm
